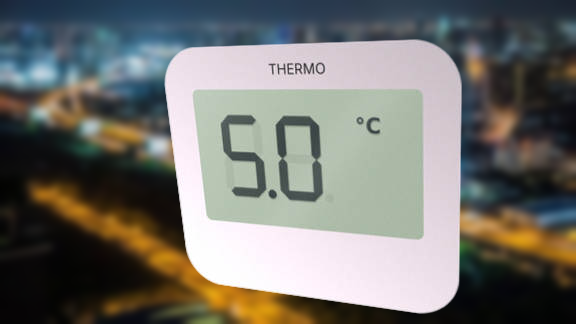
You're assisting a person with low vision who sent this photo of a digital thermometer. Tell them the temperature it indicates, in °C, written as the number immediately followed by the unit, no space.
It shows 5.0°C
